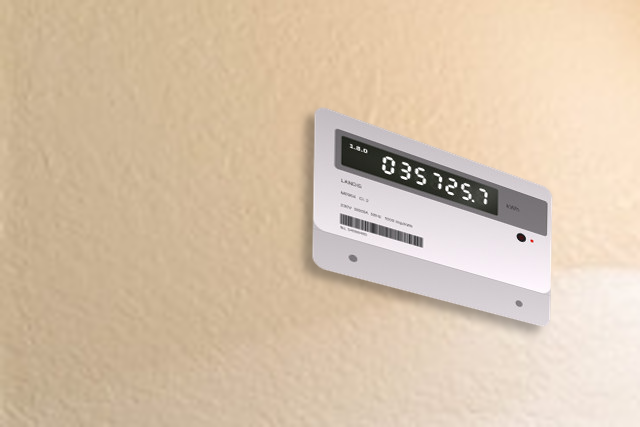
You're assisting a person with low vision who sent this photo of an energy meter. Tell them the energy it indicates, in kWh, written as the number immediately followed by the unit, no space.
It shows 35725.7kWh
